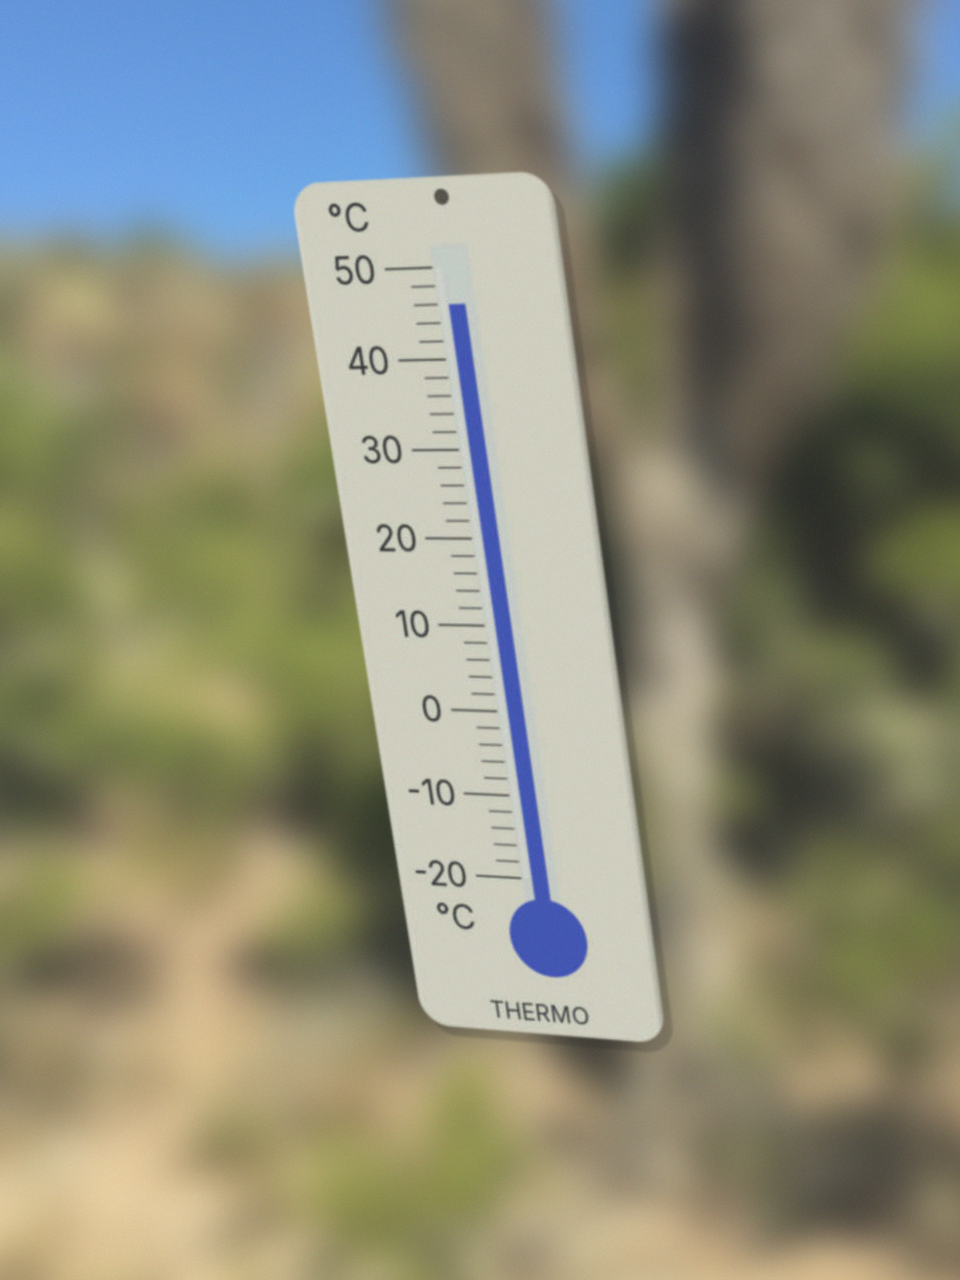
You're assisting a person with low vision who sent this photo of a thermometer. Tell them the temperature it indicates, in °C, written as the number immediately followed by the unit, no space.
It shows 46°C
